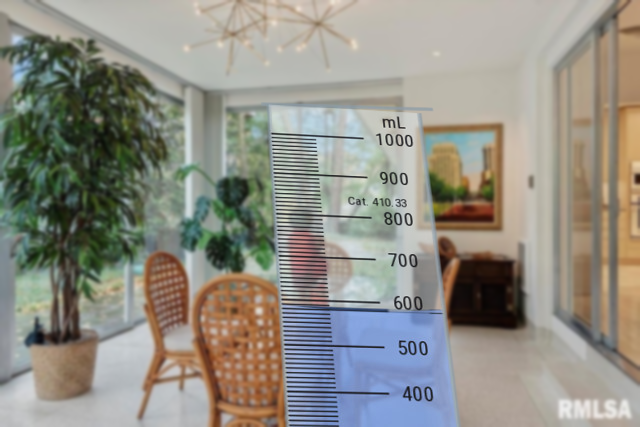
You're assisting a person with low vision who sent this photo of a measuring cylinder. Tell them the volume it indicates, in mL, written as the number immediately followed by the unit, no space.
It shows 580mL
